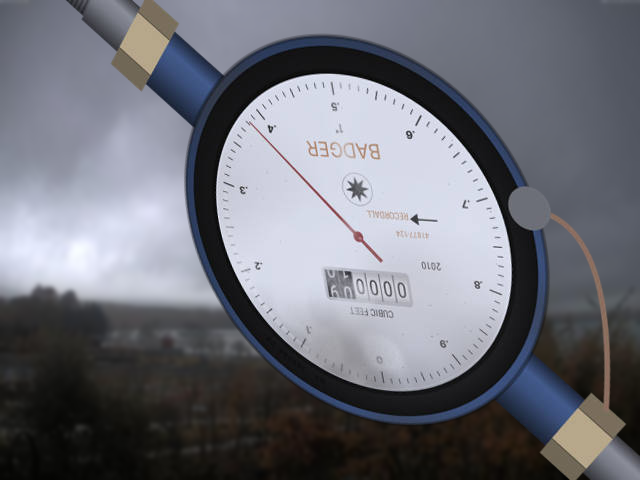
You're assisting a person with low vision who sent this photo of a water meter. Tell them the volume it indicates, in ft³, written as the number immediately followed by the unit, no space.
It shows 9.38ft³
